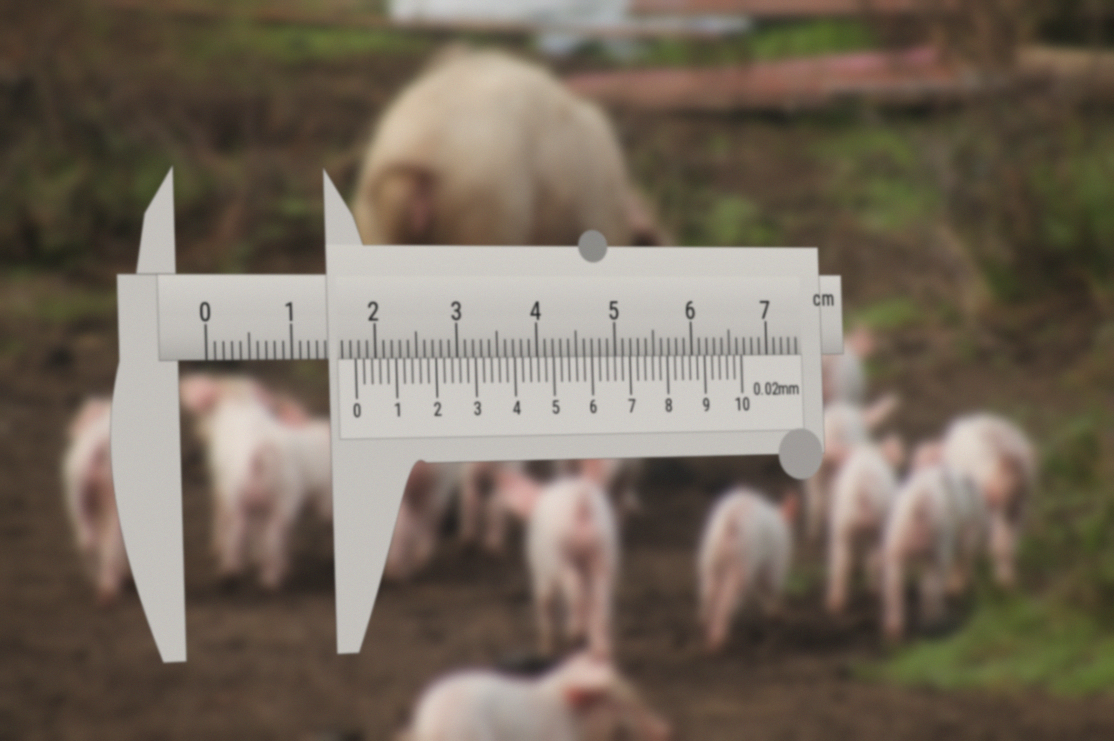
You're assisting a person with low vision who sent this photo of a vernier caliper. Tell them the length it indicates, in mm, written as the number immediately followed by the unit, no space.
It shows 17.6mm
